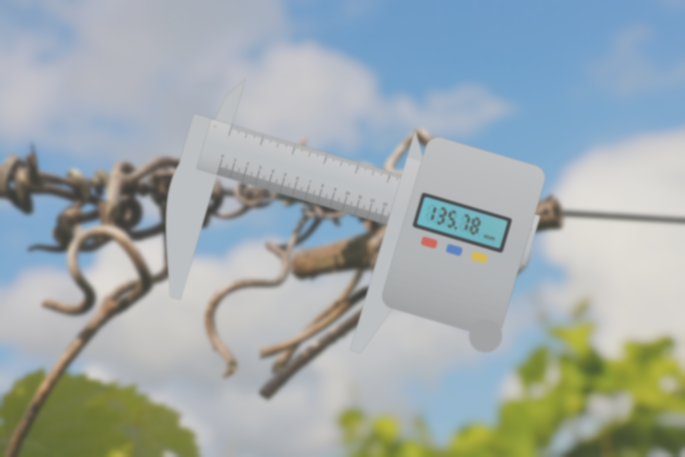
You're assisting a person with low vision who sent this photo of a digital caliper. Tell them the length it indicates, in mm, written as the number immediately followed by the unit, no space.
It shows 135.78mm
